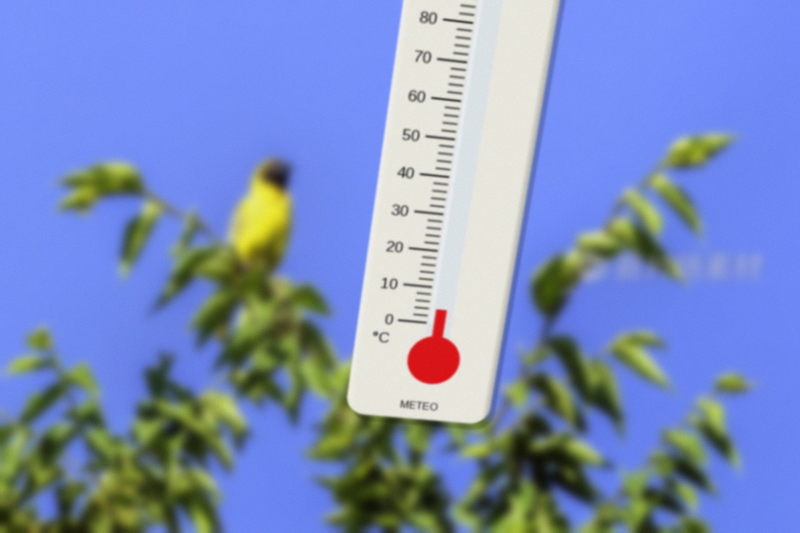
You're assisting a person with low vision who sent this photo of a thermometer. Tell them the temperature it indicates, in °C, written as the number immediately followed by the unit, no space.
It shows 4°C
